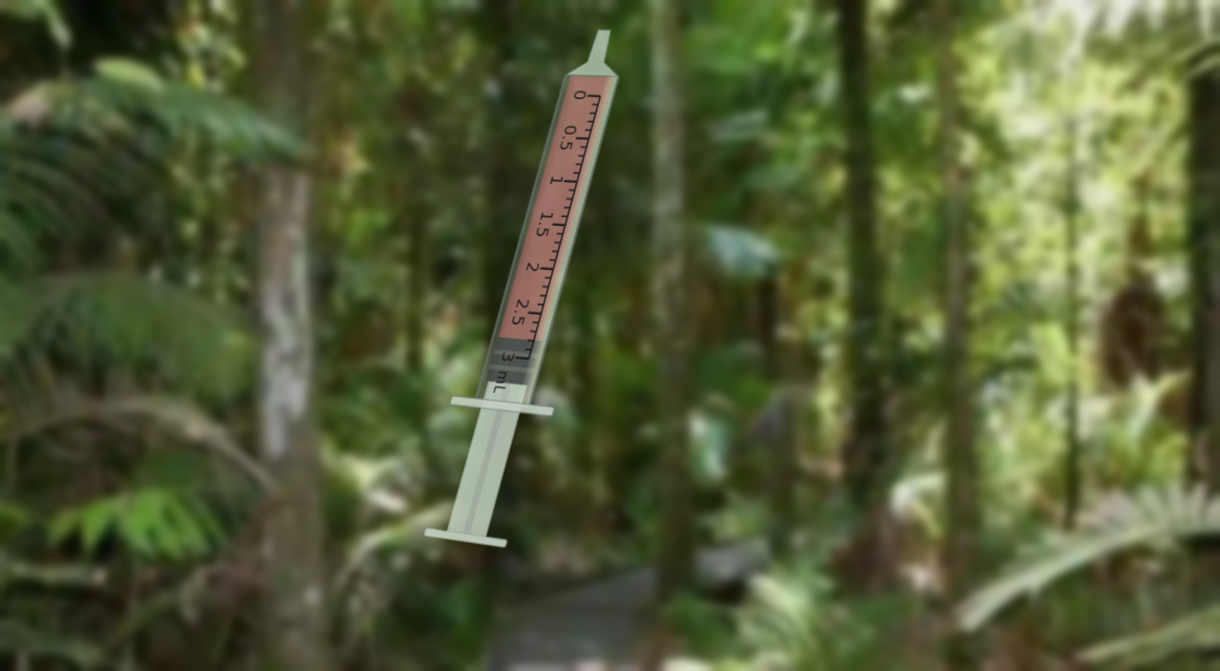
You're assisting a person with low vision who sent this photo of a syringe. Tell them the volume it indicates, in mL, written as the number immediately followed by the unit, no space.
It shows 2.8mL
